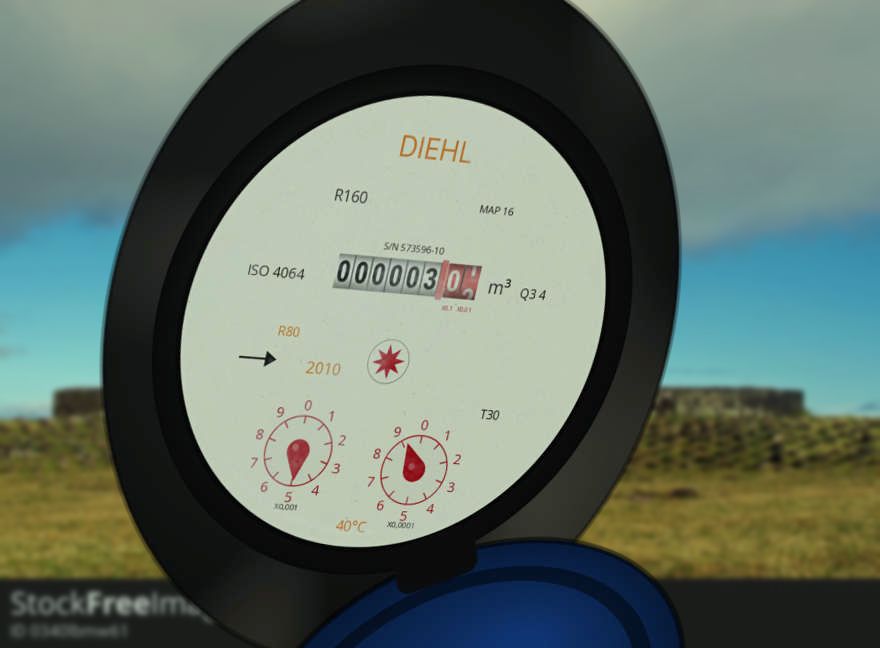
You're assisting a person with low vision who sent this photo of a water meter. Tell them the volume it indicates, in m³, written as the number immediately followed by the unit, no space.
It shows 3.0149m³
